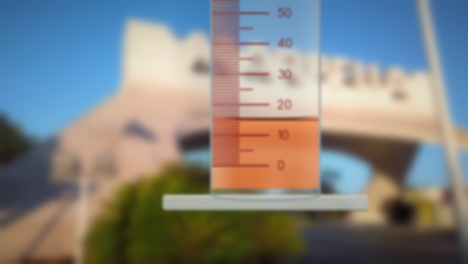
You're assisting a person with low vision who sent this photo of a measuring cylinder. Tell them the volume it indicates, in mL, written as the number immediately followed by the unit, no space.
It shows 15mL
